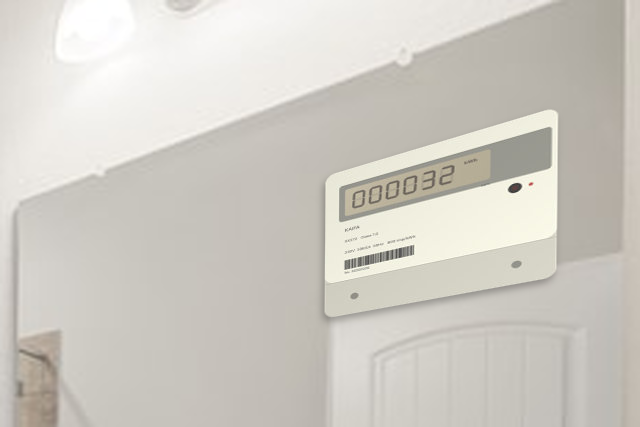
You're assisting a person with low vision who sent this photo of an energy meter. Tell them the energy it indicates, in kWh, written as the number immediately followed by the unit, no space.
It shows 32kWh
